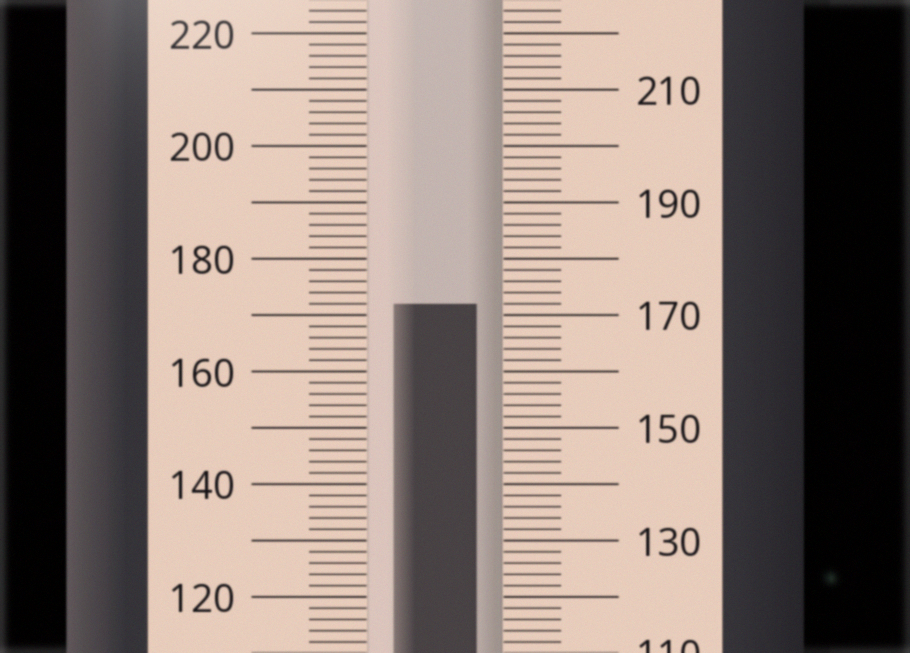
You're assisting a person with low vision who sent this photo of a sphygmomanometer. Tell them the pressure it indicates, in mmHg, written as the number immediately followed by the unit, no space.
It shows 172mmHg
